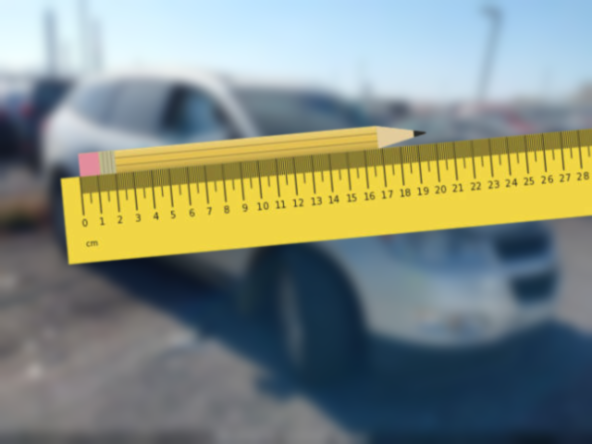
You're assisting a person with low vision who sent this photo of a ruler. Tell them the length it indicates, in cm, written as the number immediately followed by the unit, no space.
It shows 19.5cm
